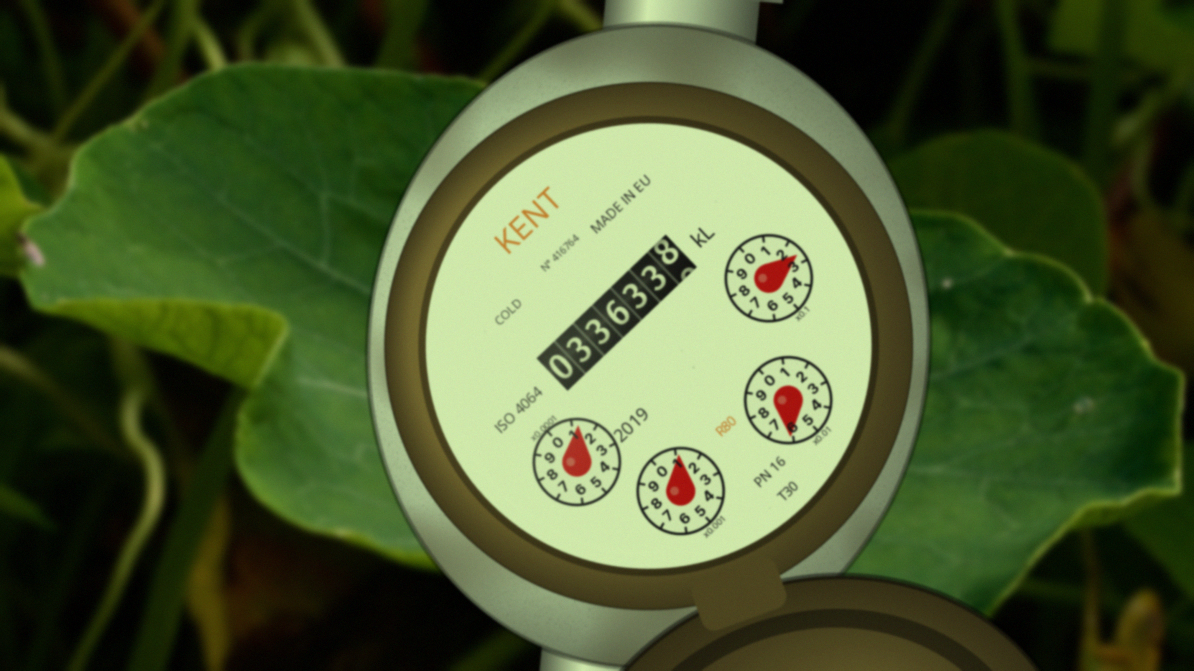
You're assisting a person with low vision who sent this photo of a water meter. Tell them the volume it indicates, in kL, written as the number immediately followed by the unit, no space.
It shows 336338.2611kL
